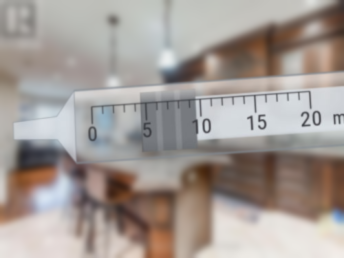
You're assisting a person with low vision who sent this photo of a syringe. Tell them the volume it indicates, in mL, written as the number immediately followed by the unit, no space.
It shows 4.5mL
